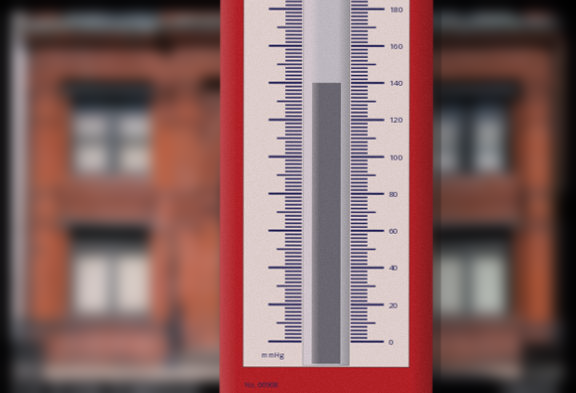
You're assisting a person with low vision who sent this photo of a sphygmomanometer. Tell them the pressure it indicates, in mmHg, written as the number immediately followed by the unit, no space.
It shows 140mmHg
